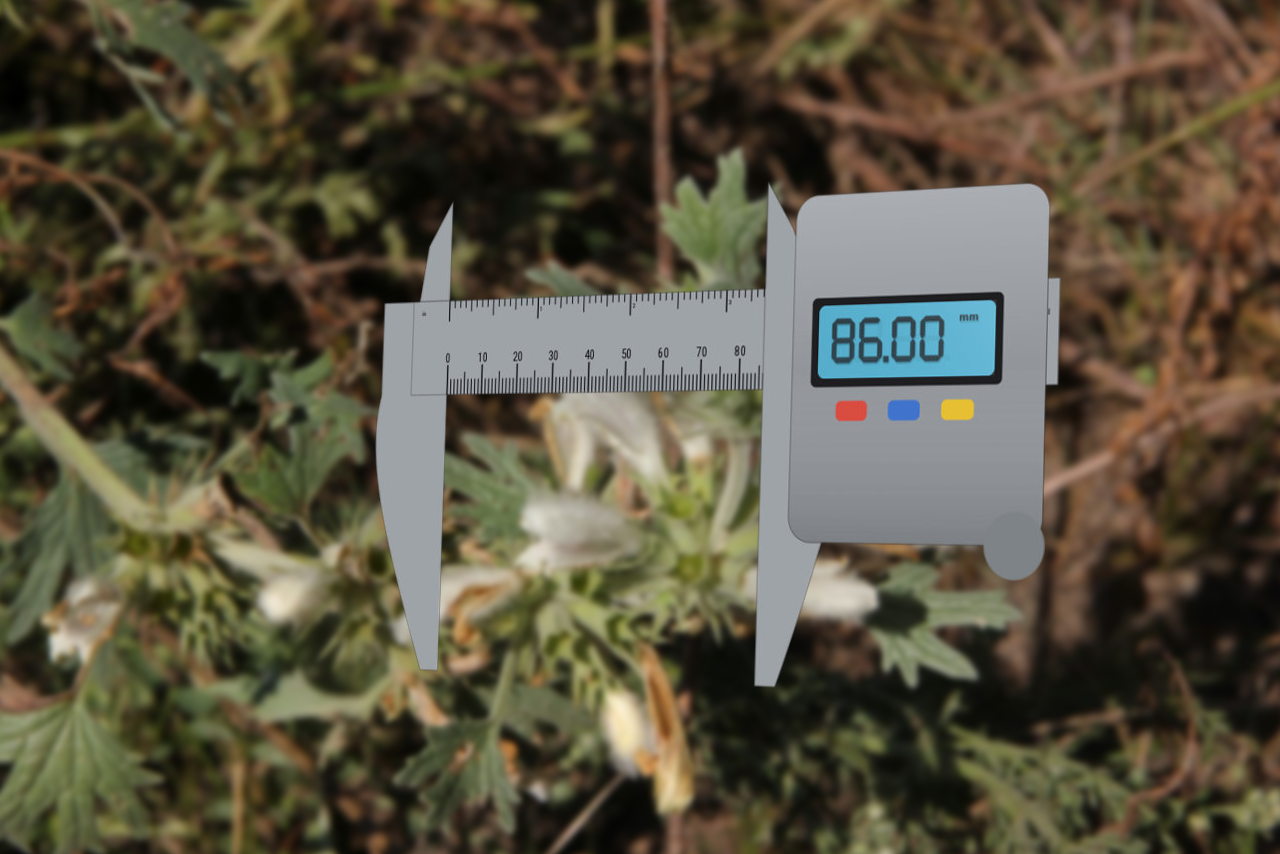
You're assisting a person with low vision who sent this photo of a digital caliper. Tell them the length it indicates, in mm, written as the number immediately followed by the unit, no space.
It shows 86.00mm
